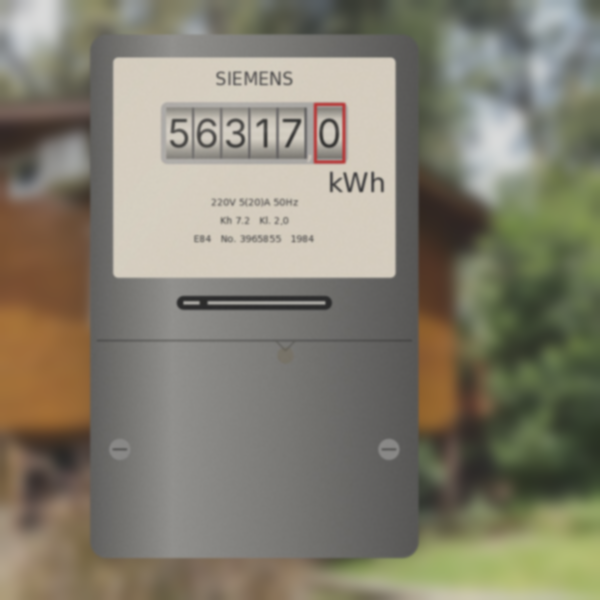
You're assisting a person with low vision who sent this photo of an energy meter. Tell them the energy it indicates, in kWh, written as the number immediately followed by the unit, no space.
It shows 56317.0kWh
